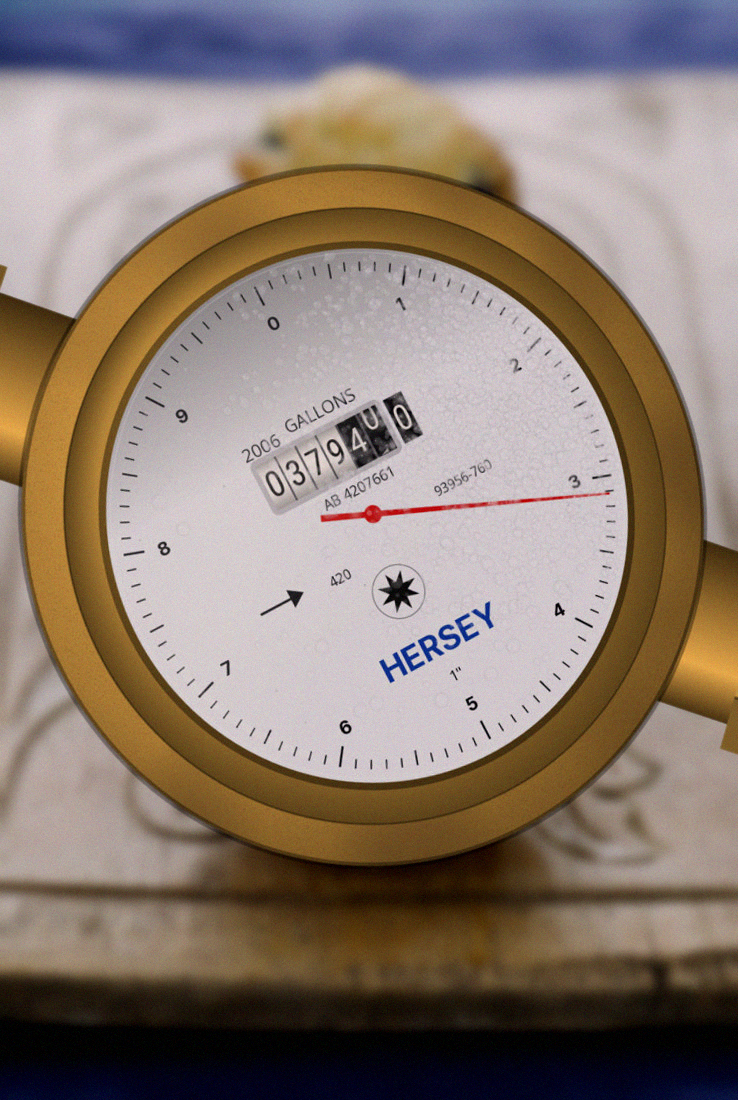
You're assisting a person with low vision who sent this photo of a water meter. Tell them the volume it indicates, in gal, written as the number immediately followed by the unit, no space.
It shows 379403.1gal
